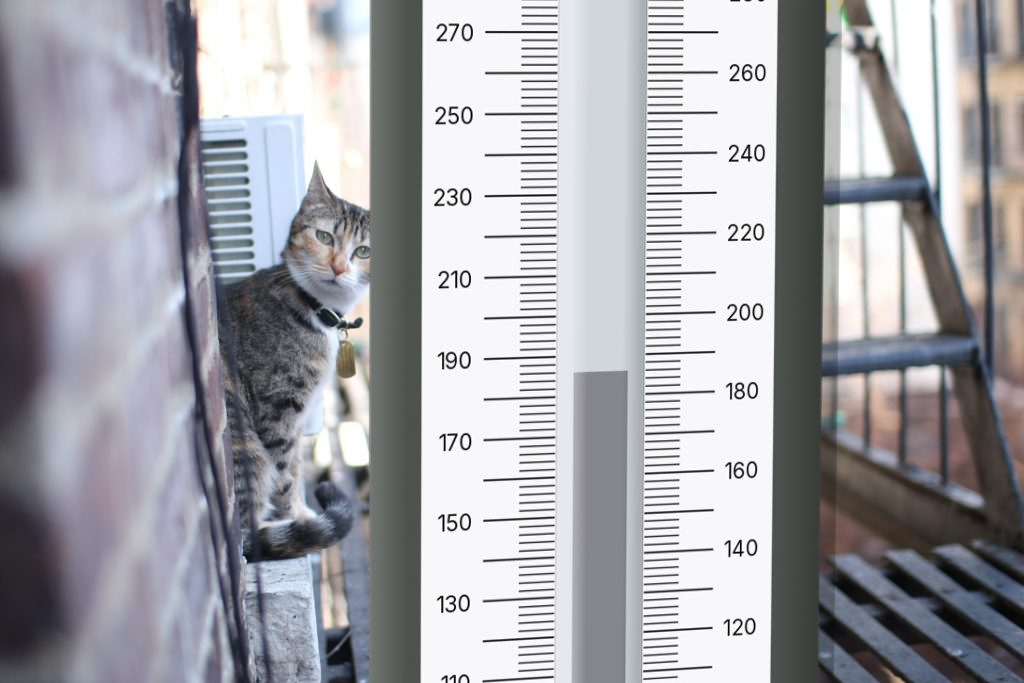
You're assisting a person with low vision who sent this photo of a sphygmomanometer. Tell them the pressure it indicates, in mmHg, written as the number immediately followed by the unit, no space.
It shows 186mmHg
